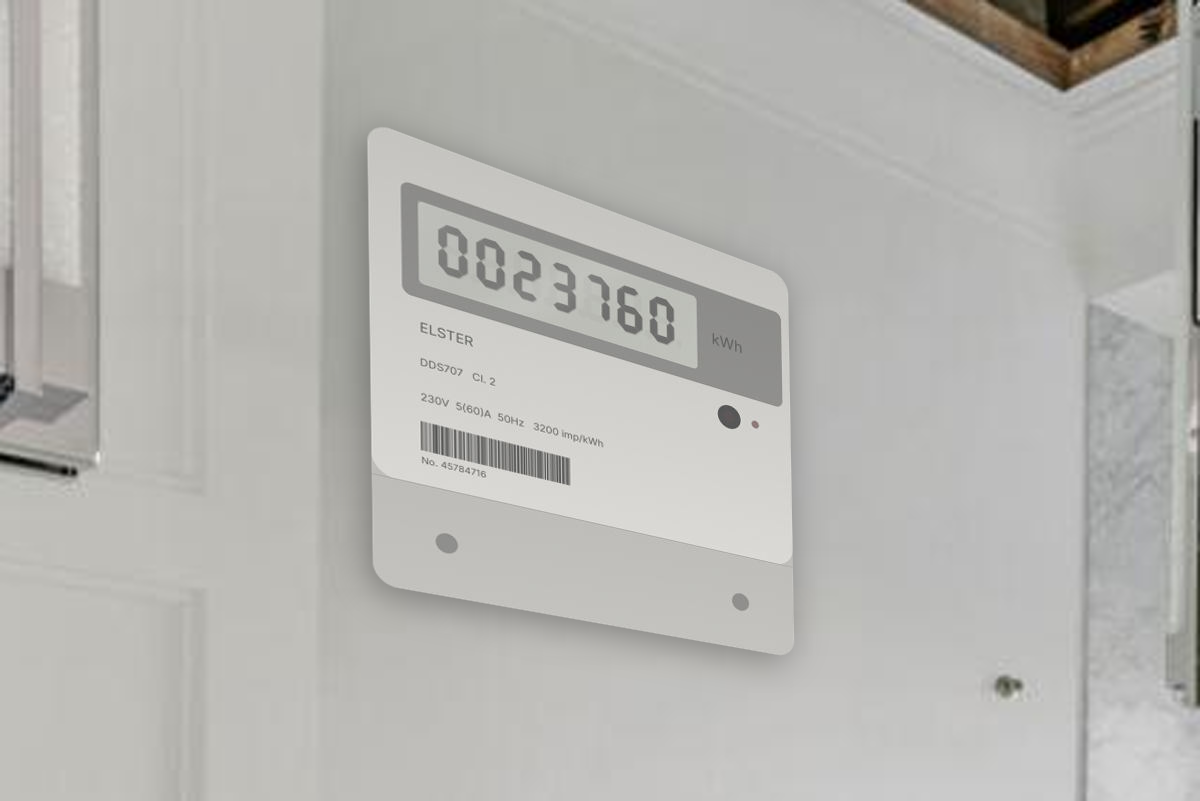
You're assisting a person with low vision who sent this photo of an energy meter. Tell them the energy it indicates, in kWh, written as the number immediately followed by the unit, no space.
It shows 23760kWh
